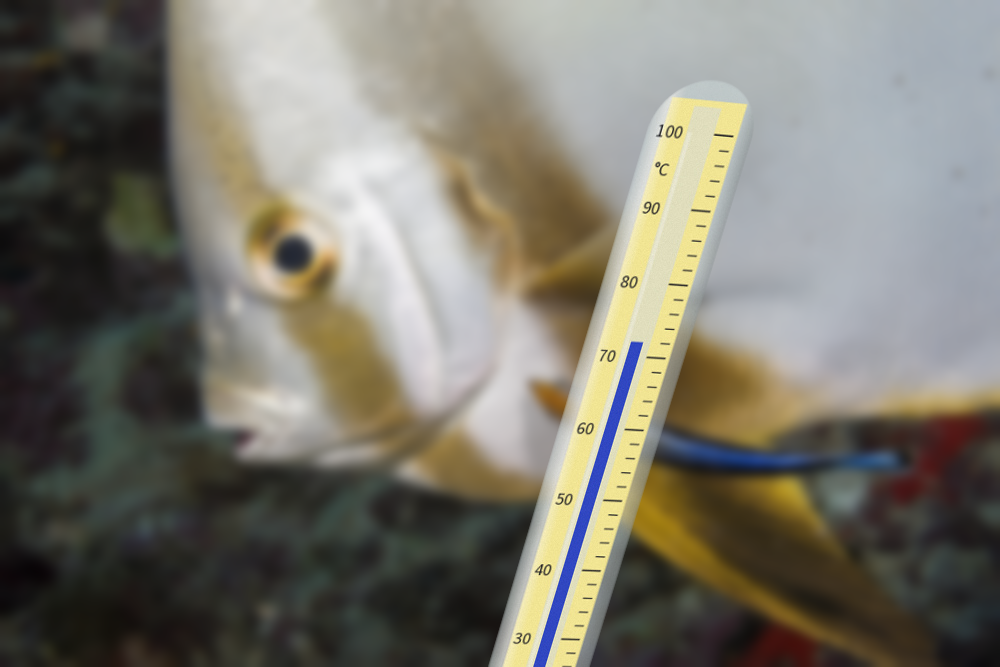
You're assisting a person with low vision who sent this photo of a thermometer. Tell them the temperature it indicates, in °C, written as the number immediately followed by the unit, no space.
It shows 72°C
